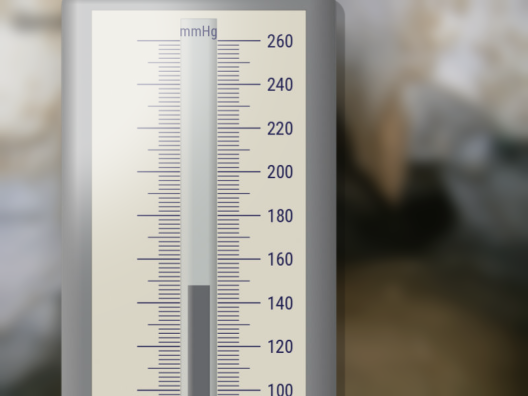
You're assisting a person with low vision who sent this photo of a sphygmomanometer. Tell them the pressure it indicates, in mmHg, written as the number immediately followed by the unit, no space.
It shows 148mmHg
